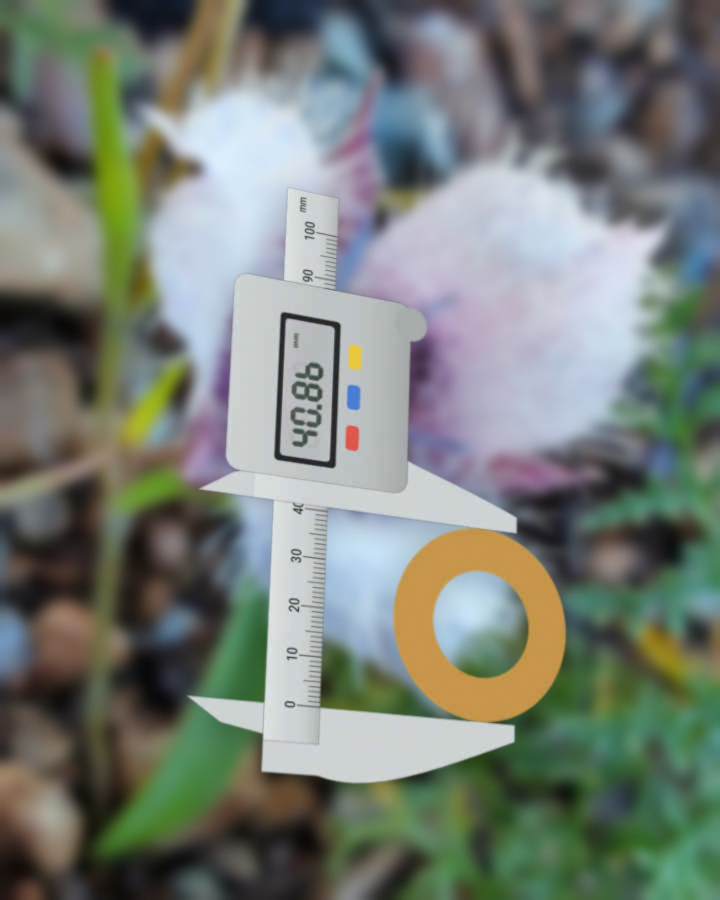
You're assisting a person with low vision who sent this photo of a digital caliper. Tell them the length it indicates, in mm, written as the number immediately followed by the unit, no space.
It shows 40.86mm
